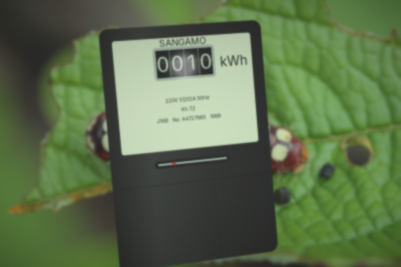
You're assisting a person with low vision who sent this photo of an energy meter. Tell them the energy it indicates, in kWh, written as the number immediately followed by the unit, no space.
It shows 10kWh
